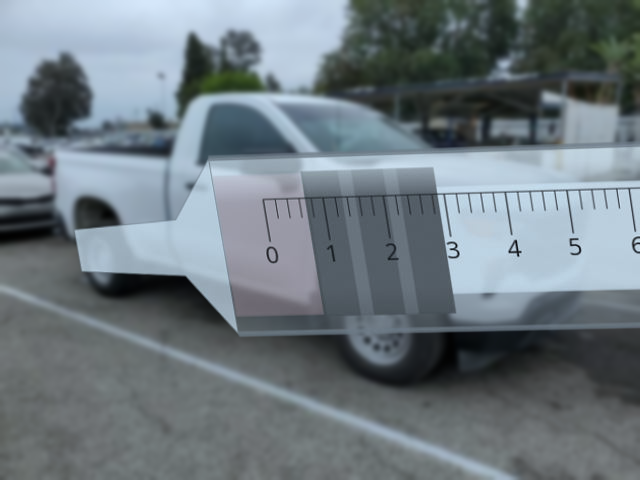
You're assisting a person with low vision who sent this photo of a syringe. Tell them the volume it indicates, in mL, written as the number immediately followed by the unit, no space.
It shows 0.7mL
